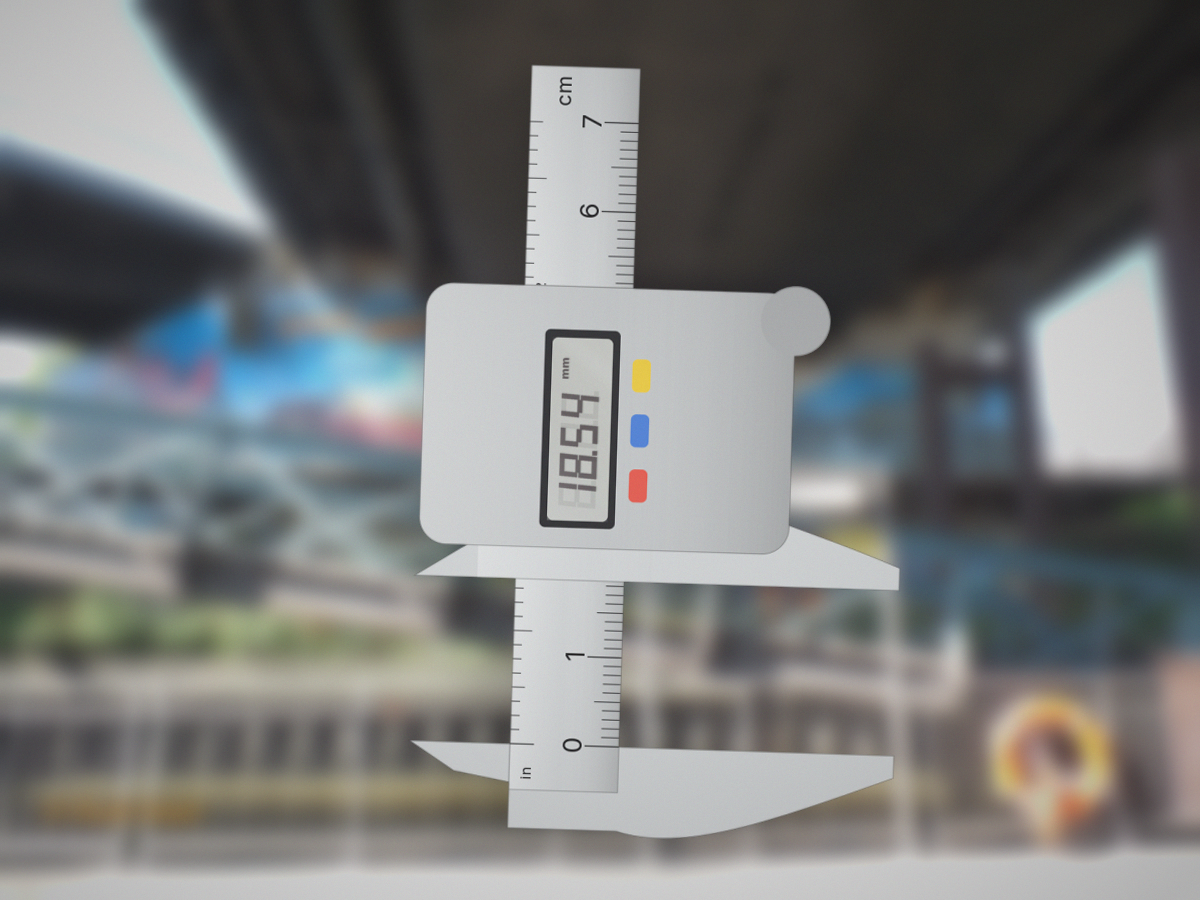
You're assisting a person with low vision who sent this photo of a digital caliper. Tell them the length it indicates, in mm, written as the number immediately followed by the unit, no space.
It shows 18.54mm
